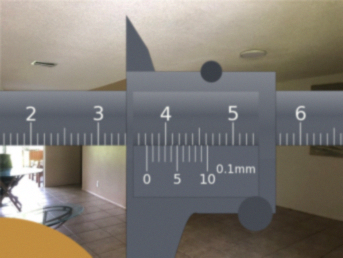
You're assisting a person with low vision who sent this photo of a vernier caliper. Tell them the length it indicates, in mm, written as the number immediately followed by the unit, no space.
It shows 37.2mm
